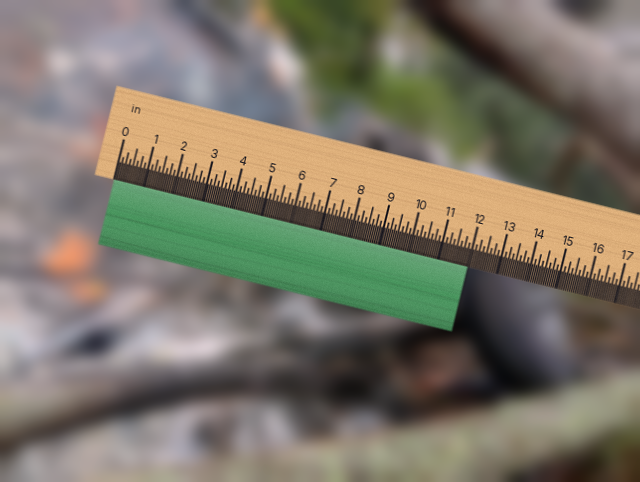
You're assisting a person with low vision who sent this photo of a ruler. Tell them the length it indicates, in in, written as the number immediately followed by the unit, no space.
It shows 12in
